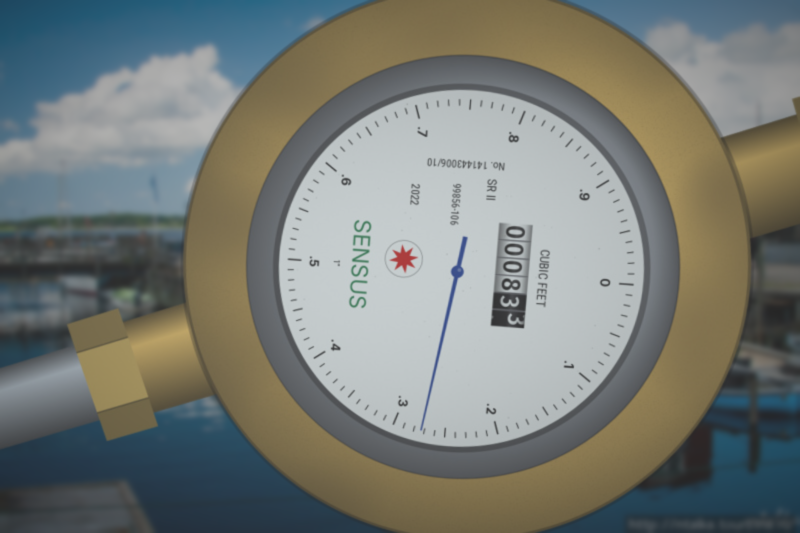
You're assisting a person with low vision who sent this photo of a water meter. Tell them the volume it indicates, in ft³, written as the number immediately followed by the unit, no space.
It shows 833.27ft³
